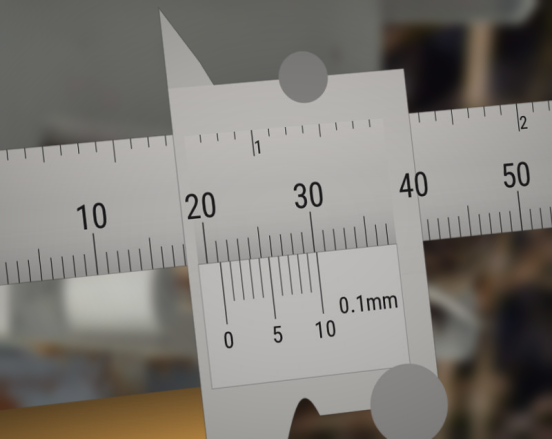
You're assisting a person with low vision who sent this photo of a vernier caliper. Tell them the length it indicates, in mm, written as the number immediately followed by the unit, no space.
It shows 21.2mm
